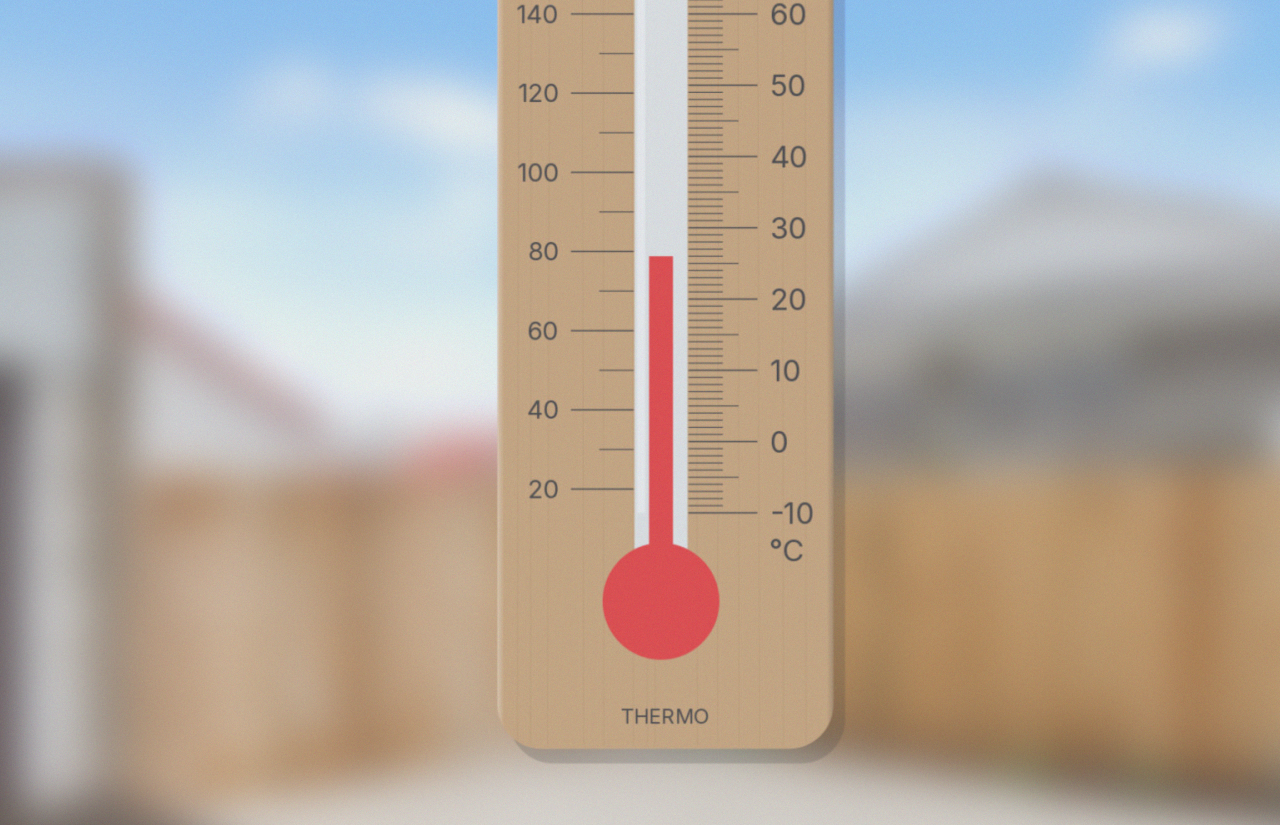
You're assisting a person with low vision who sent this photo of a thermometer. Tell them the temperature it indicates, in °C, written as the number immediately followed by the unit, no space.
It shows 26°C
